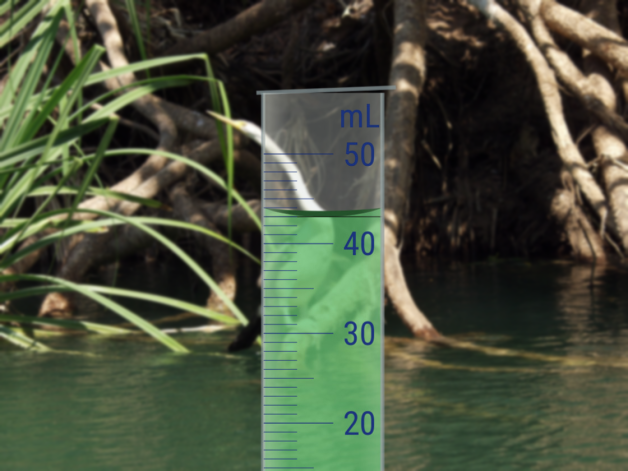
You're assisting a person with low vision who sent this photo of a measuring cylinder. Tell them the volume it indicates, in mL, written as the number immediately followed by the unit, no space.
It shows 43mL
